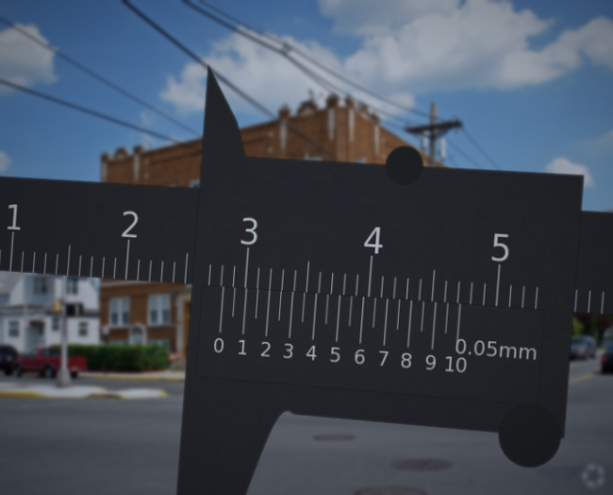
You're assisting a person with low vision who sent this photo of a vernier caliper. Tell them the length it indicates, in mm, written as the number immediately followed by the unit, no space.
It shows 28.2mm
